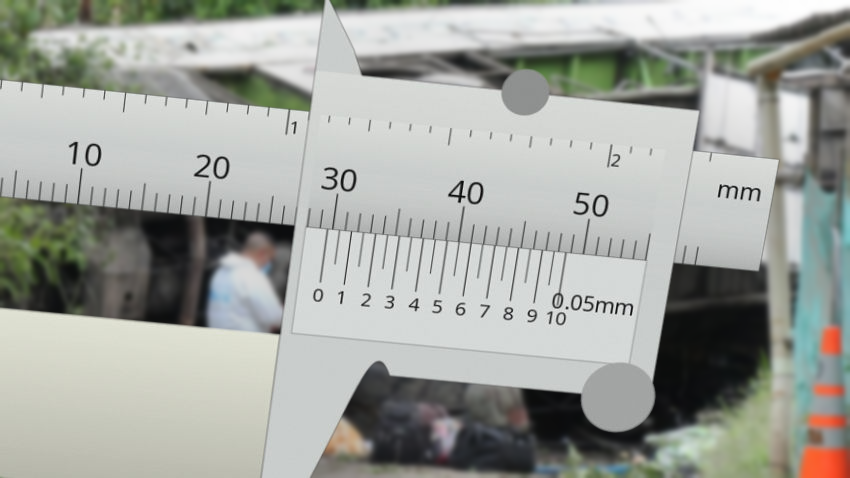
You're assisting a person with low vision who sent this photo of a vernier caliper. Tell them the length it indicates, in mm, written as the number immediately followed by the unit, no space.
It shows 29.6mm
